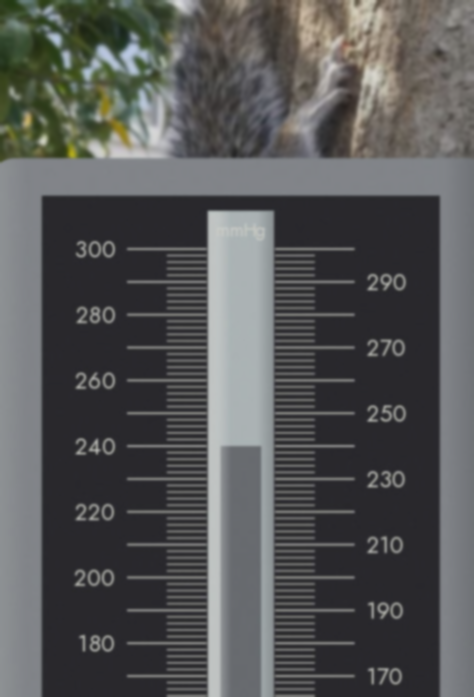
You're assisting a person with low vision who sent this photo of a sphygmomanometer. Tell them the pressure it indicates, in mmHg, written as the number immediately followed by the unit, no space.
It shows 240mmHg
